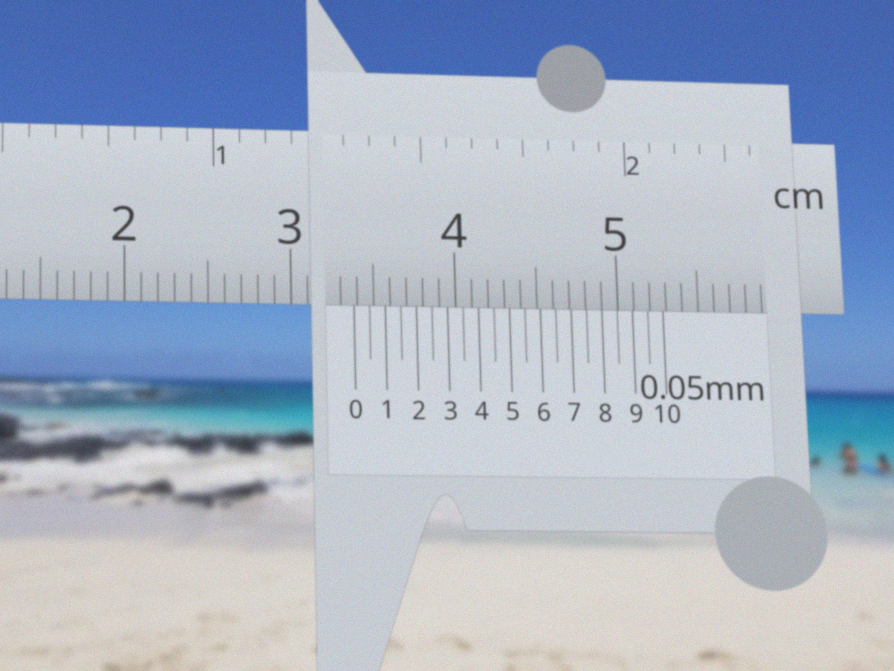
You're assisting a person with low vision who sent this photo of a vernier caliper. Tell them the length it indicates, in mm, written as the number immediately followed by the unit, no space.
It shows 33.8mm
